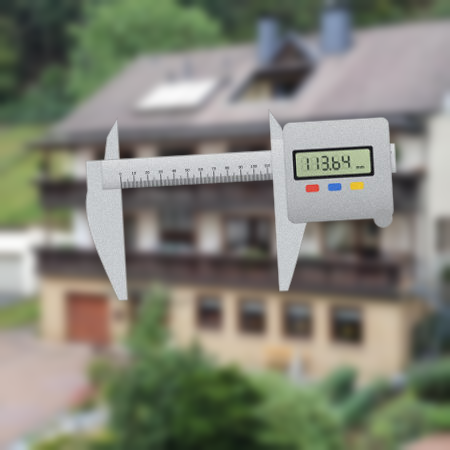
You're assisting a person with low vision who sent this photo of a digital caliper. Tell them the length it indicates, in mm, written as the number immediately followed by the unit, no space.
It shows 113.64mm
